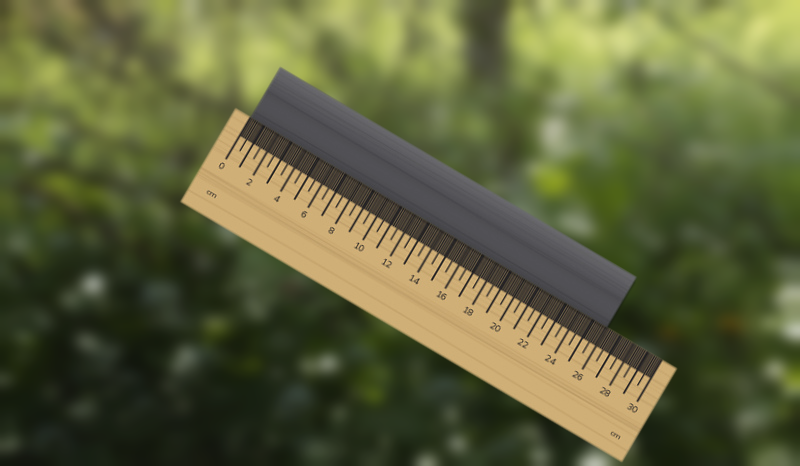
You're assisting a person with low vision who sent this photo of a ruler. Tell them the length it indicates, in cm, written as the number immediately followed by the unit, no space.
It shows 26cm
